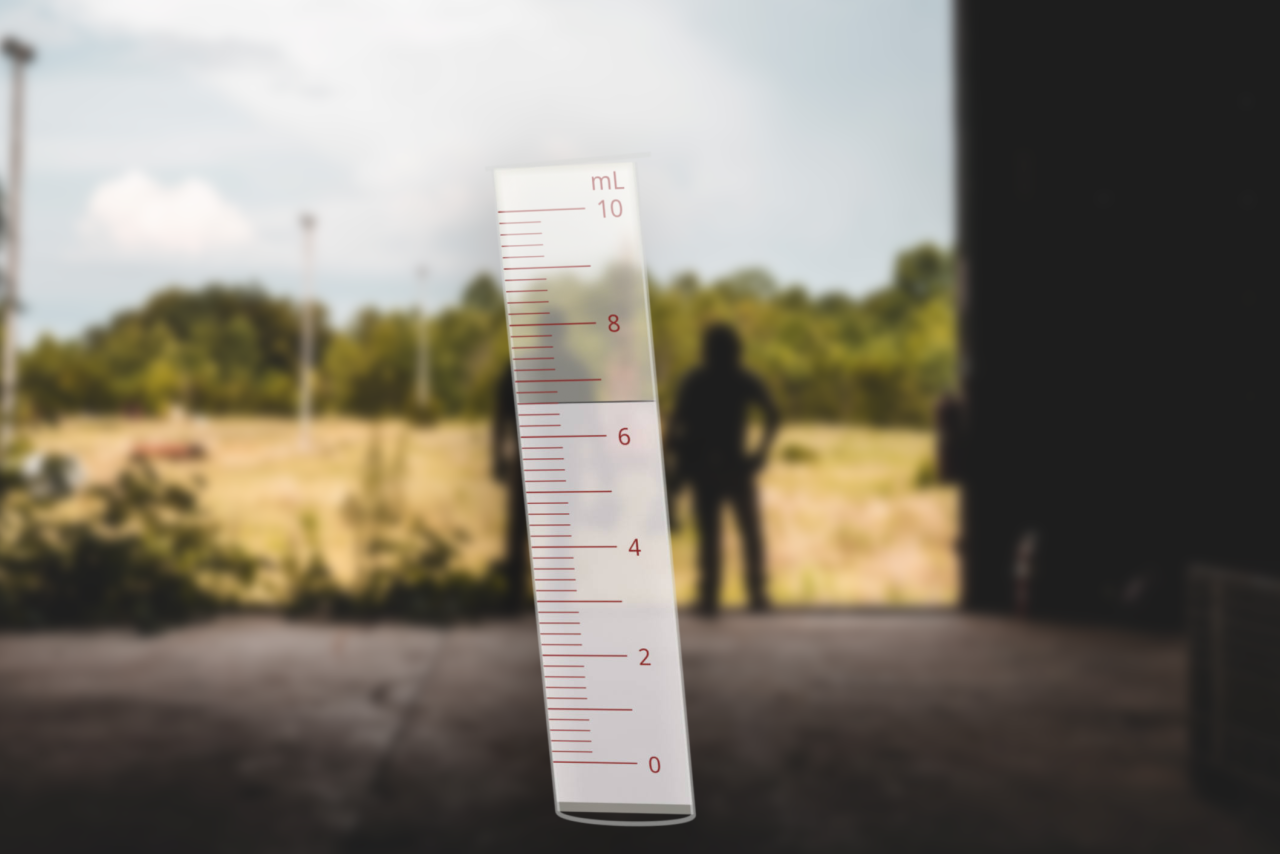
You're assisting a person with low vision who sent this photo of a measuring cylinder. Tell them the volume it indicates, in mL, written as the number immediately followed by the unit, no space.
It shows 6.6mL
